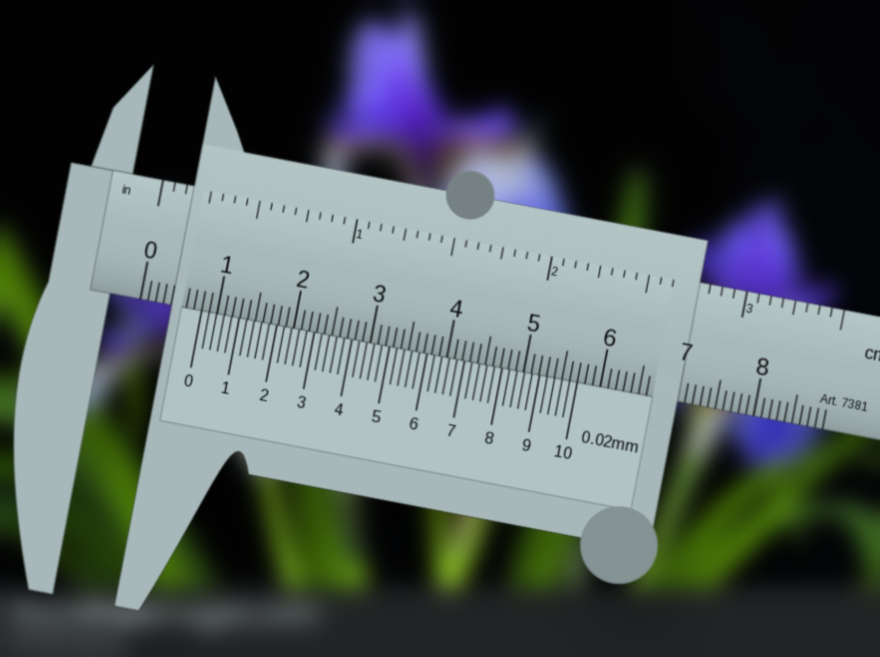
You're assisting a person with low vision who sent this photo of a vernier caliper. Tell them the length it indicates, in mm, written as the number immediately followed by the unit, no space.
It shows 8.0mm
